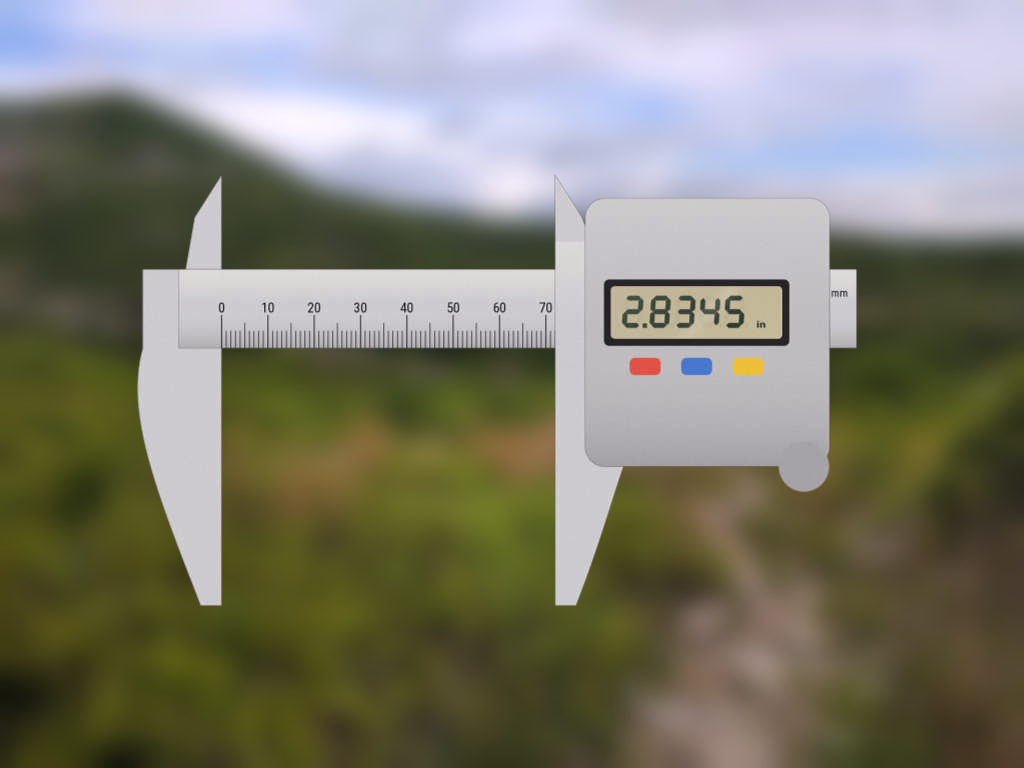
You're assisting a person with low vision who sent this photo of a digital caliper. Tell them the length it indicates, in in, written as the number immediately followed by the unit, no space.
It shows 2.8345in
